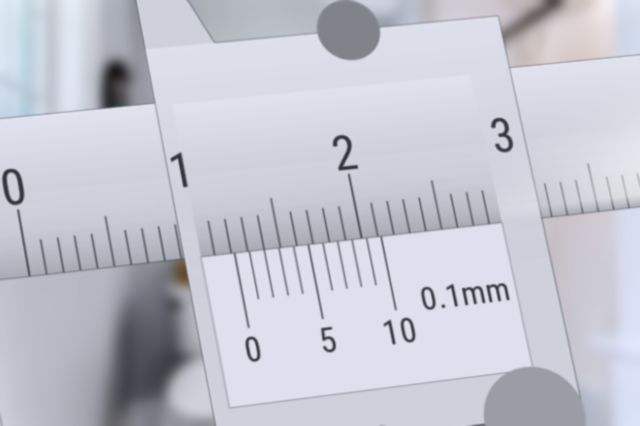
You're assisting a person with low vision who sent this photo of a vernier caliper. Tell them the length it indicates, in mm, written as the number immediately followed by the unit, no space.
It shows 12.2mm
